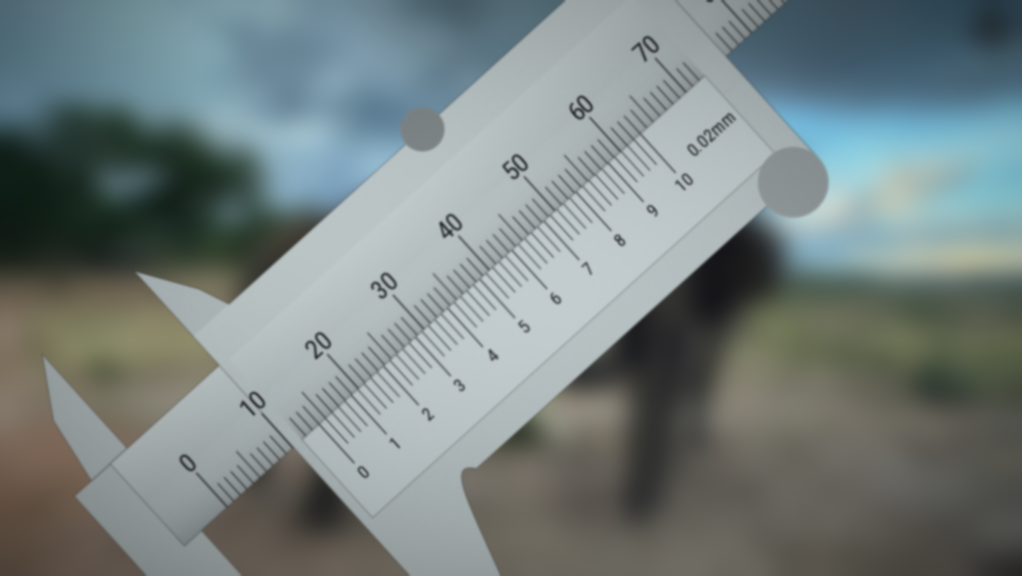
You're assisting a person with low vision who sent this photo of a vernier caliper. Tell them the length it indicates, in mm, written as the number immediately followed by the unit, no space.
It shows 14.0mm
